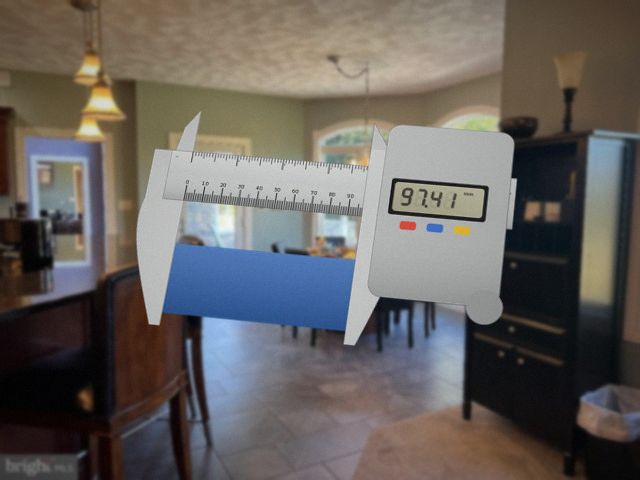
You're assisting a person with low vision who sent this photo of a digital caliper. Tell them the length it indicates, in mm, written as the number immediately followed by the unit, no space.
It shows 97.41mm
